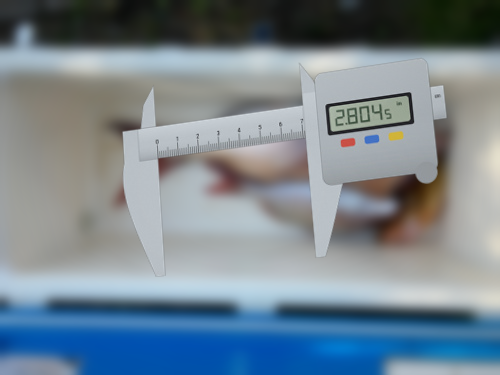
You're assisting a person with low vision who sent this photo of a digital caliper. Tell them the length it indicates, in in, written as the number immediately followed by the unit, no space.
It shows 2.8045in
